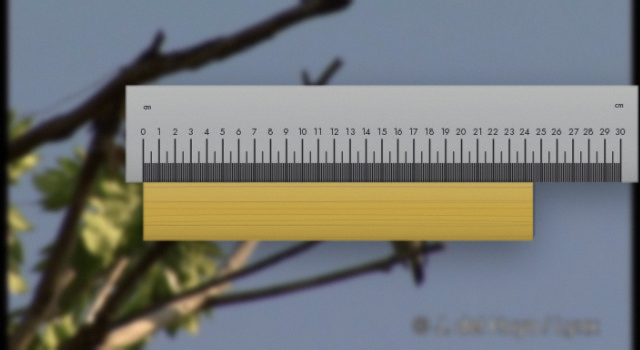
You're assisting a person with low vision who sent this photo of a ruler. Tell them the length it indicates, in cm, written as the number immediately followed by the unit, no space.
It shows 24.5cm
